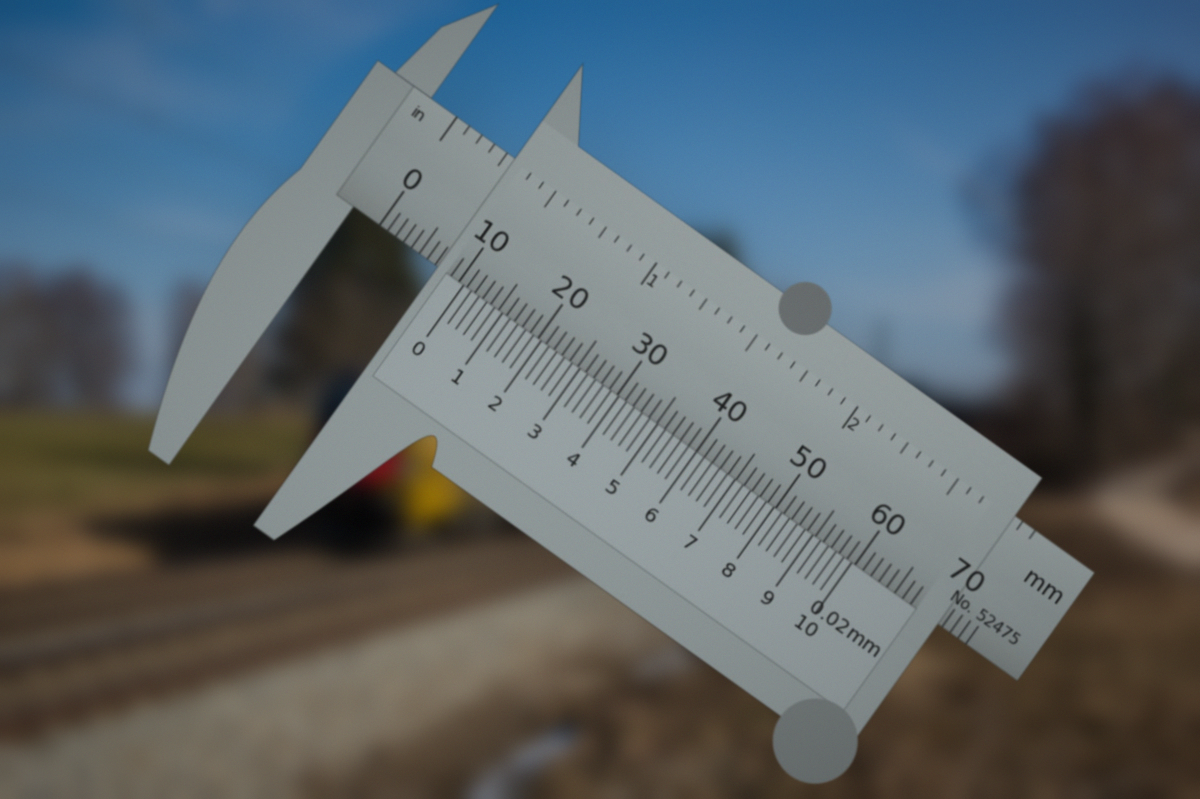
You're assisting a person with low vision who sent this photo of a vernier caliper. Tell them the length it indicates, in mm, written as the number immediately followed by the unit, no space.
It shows 10.6mm
